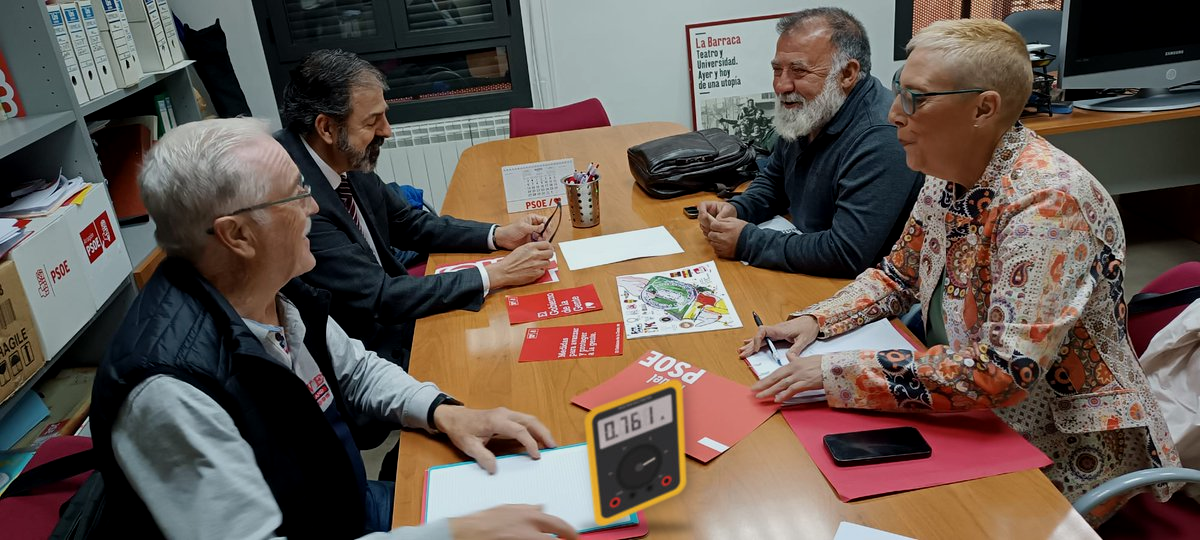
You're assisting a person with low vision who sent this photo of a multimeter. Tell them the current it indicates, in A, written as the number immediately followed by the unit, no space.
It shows 0.761A
